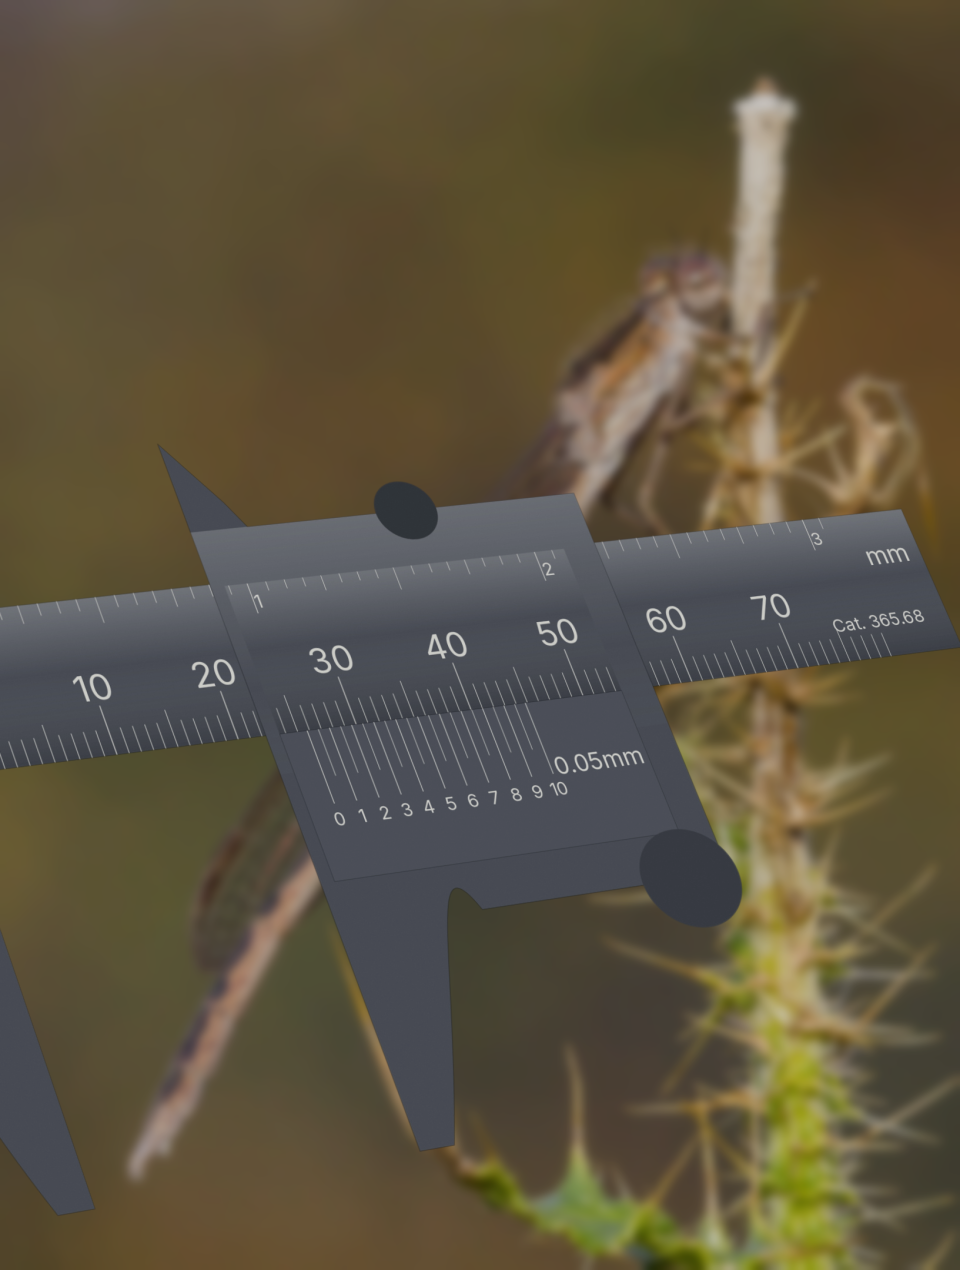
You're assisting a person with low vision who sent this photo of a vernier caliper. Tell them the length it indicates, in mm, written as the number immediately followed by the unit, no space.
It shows 25.8mm
